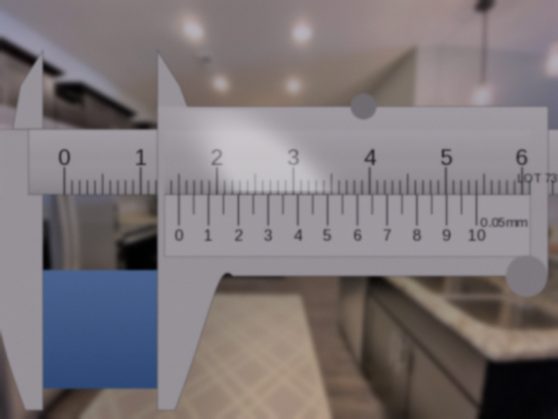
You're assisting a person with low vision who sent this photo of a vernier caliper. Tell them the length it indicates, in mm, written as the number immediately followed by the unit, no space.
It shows 15.0mm
